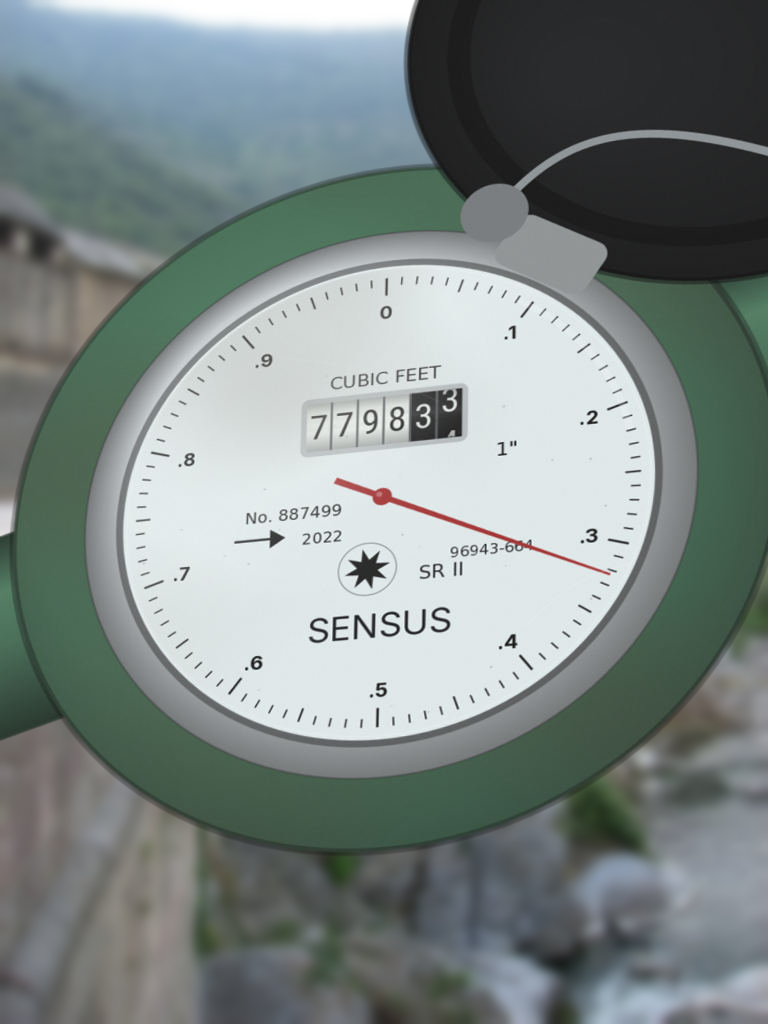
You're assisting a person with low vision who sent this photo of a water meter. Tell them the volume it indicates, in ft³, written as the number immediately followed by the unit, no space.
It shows 779833.32ft³
